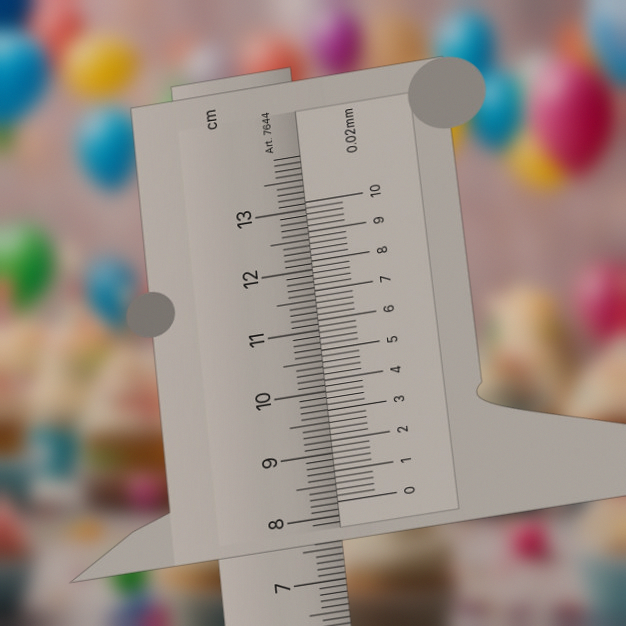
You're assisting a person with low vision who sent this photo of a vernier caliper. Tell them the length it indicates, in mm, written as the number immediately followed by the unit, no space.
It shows 82.2mm
